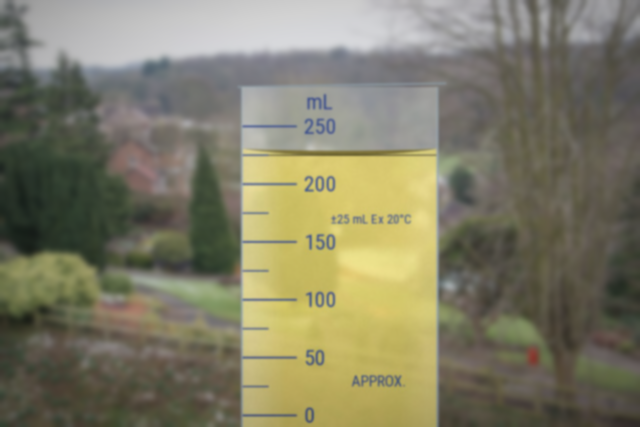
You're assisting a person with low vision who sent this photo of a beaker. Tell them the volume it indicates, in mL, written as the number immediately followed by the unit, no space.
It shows 225mL
